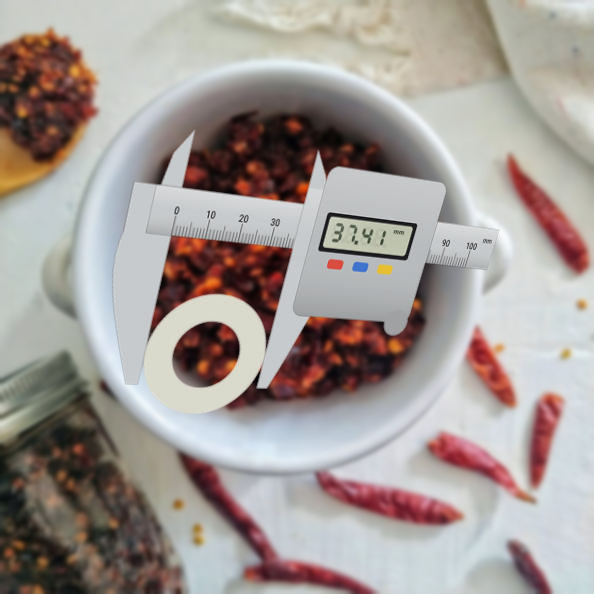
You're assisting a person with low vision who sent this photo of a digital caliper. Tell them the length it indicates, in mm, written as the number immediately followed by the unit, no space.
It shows 37.41mm
